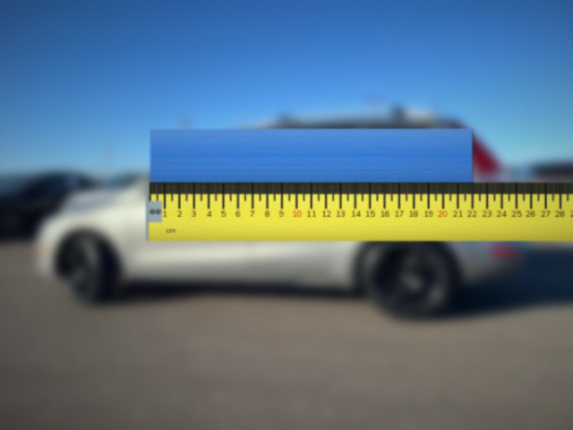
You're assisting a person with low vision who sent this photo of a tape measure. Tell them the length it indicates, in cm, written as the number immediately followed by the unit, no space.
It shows 22cm
